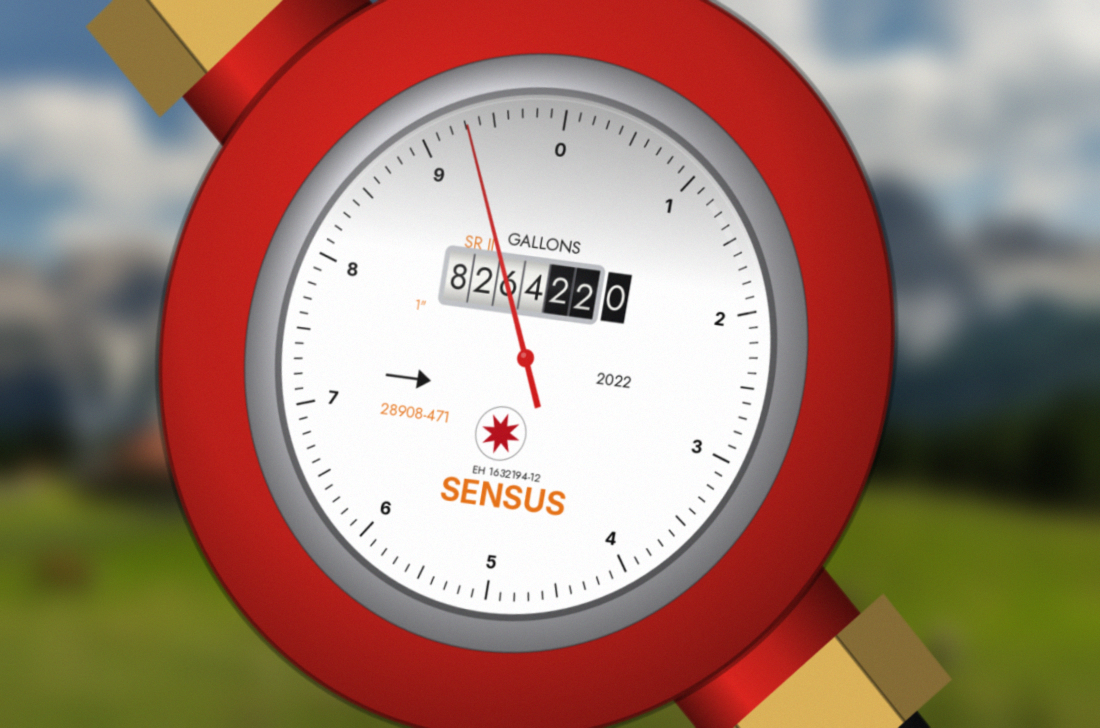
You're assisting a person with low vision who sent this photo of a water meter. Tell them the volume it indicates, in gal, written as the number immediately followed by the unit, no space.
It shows 8264219.3gal
